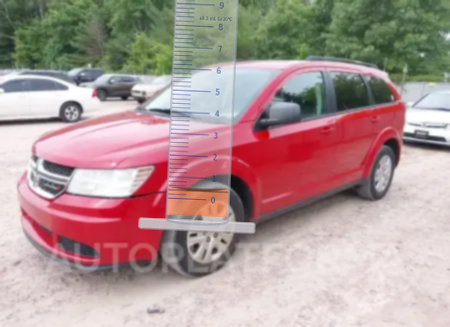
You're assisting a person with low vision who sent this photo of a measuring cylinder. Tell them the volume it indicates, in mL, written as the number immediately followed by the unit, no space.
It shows 0.4mL
